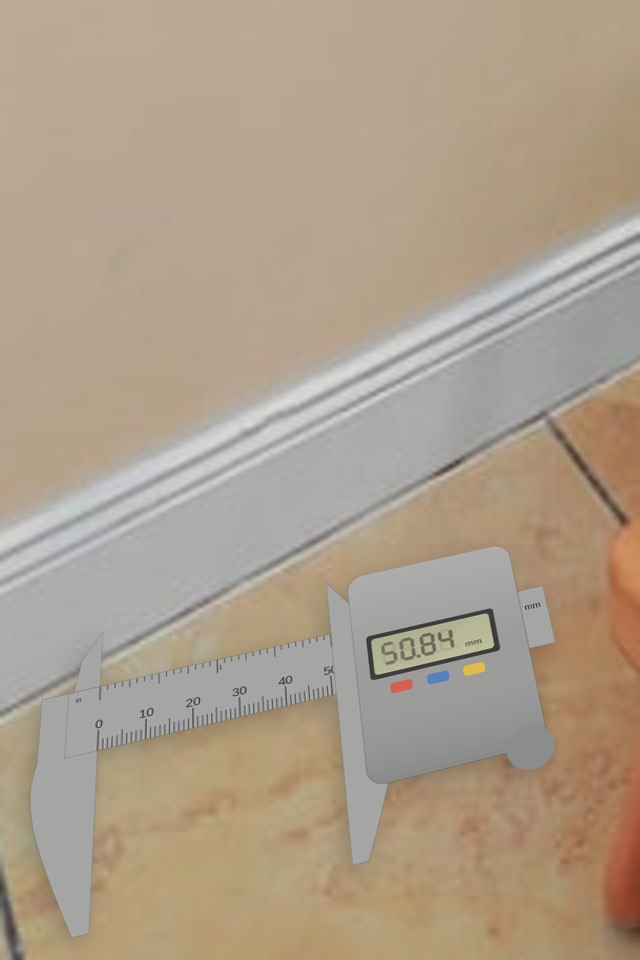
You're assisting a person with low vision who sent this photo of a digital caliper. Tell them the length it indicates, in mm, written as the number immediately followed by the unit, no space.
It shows 50.84mm
